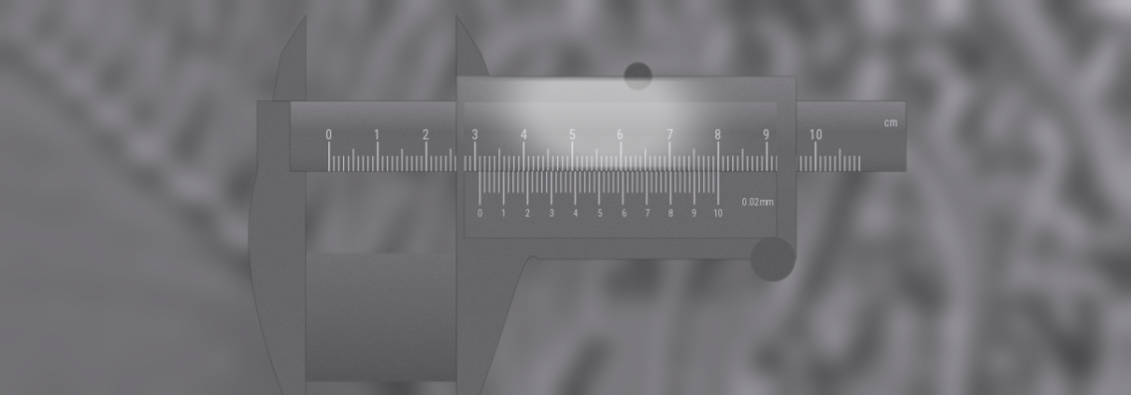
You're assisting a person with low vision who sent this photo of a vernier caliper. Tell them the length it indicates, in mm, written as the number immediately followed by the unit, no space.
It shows 31.0mm
